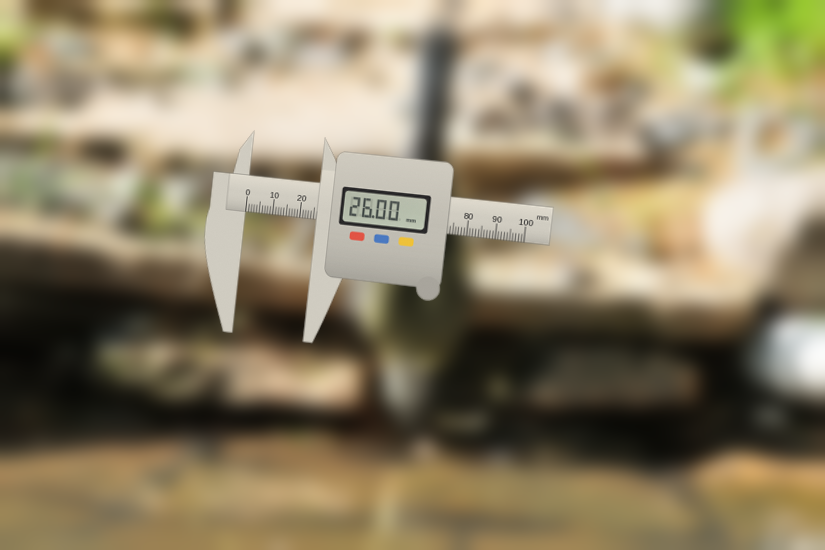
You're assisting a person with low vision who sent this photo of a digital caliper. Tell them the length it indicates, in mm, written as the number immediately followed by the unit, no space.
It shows 26.00mm
